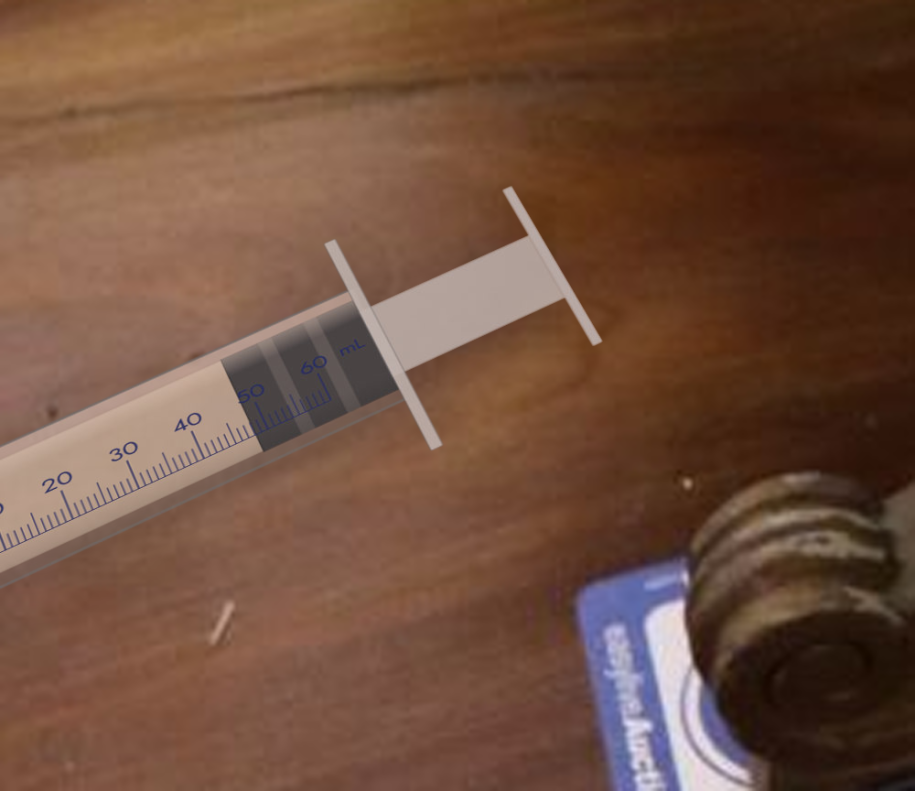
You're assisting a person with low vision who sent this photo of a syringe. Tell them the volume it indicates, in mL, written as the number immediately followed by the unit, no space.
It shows 48mL
